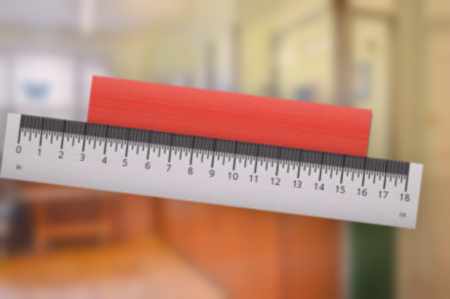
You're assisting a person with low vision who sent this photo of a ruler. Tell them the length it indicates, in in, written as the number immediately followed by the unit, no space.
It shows 13in
